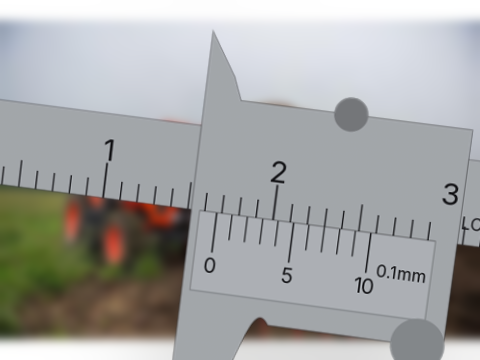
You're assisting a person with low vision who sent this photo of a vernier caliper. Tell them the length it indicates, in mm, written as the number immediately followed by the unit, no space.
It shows 16.7mm
